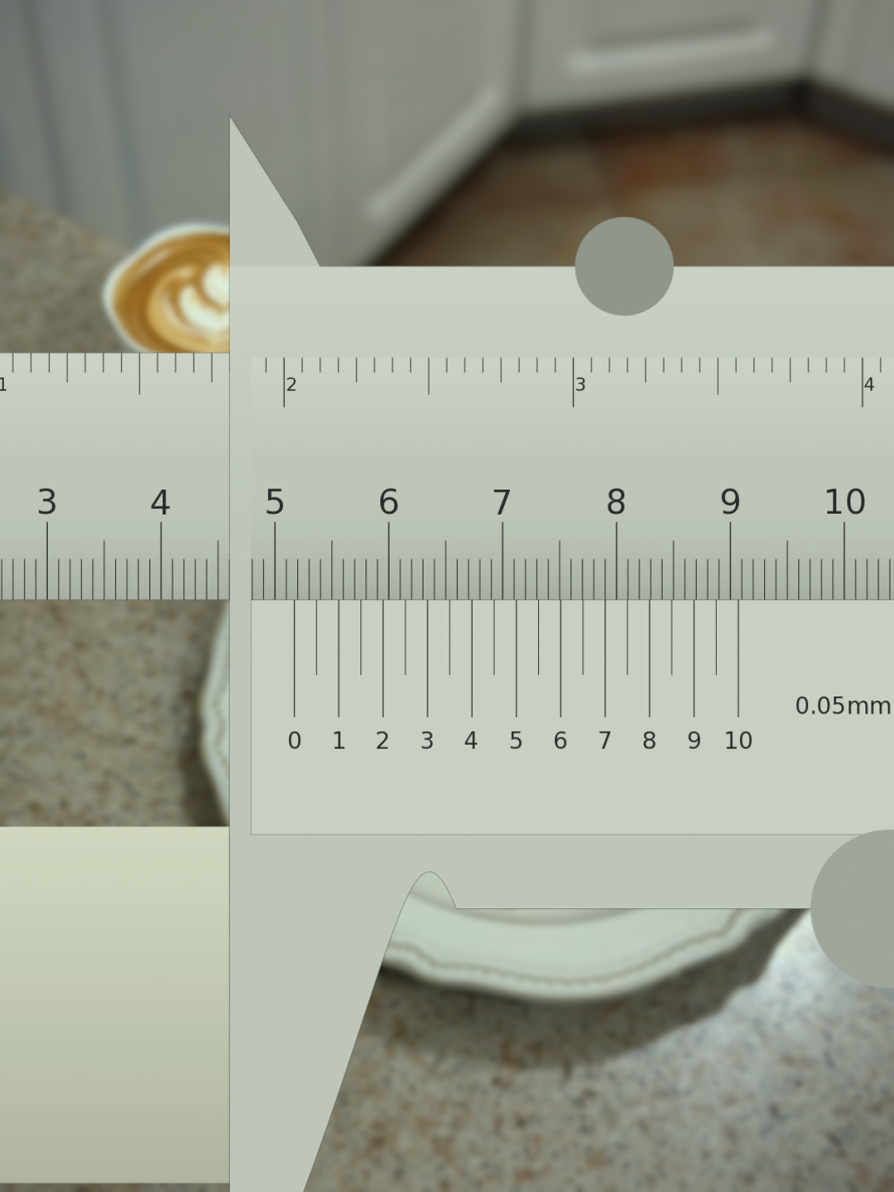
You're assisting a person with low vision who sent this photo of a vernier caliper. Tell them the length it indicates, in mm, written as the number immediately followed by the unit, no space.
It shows 51.7mm
